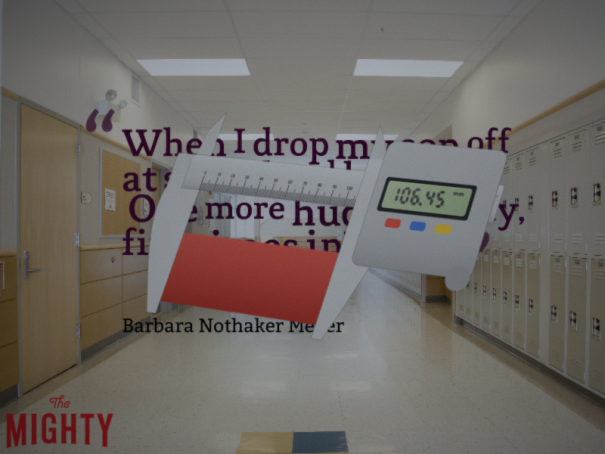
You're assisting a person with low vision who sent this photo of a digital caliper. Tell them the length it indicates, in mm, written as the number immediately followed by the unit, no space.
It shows 106.45mm
